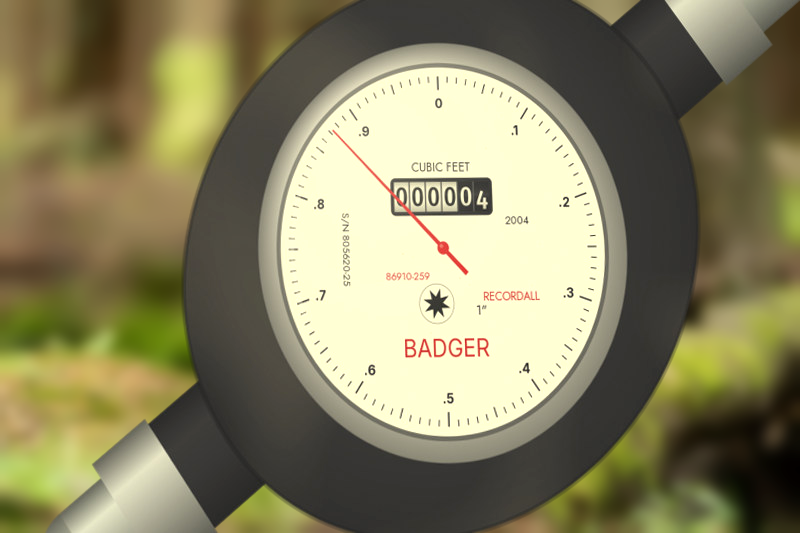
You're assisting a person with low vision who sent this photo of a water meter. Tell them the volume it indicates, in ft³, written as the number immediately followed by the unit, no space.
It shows 3.87ft³
